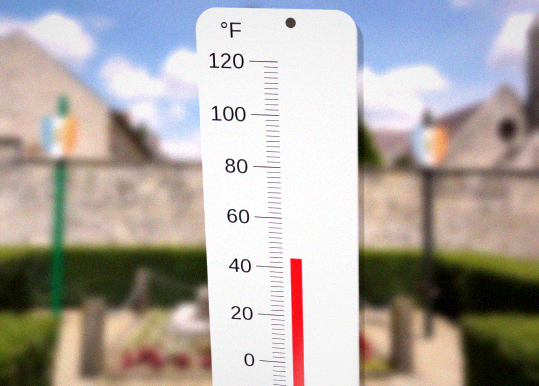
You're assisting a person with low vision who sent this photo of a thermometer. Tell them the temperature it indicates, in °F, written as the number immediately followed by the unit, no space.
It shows 44°F
